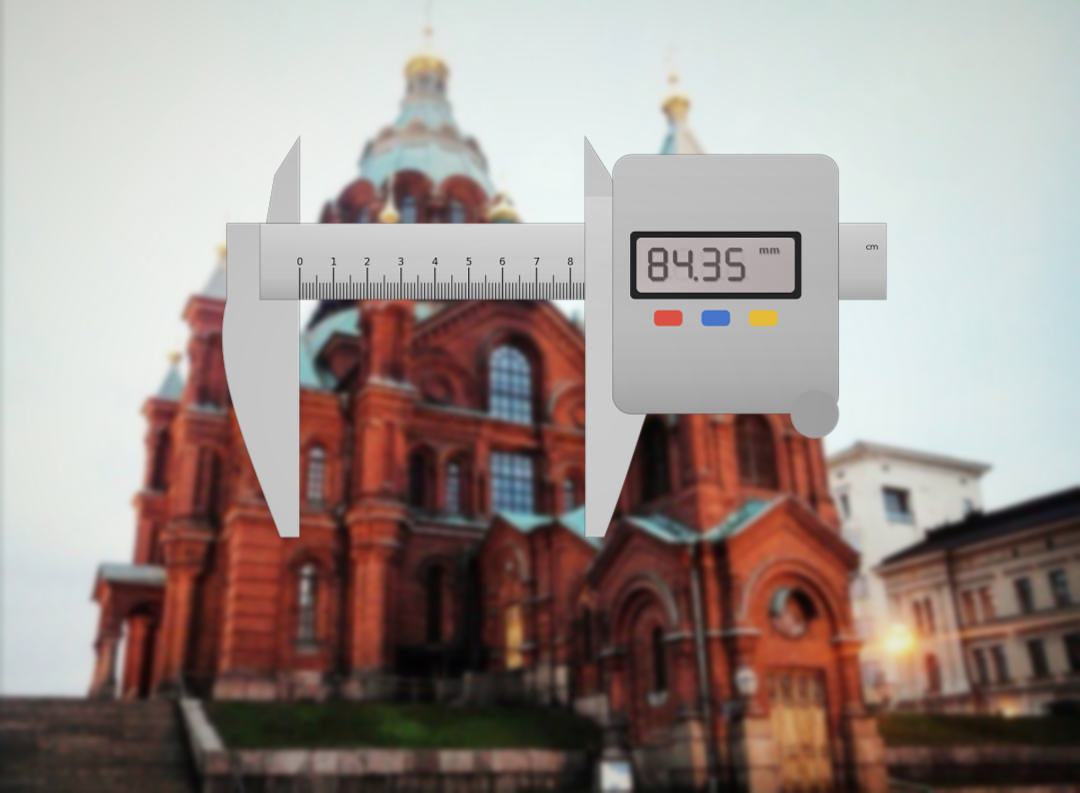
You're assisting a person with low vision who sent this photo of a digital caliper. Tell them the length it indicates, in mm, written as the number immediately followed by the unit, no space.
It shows 84.35mm
